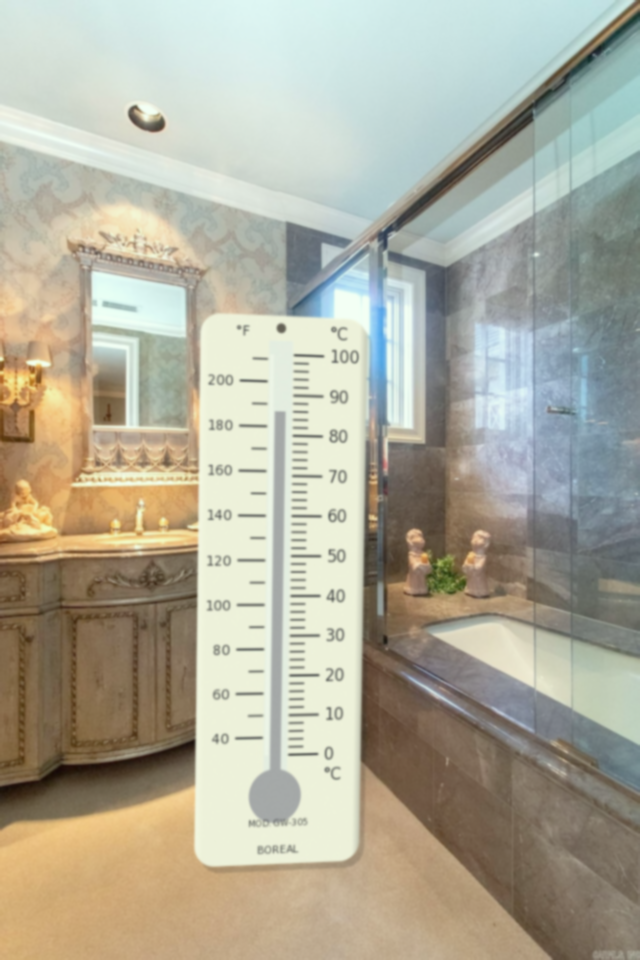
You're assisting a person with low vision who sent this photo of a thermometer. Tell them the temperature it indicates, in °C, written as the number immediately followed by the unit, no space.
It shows 86°C
